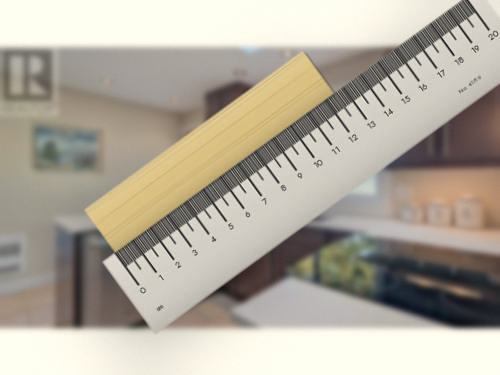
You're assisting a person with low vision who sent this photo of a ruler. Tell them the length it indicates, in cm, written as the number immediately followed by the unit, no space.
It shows 12.5cm
